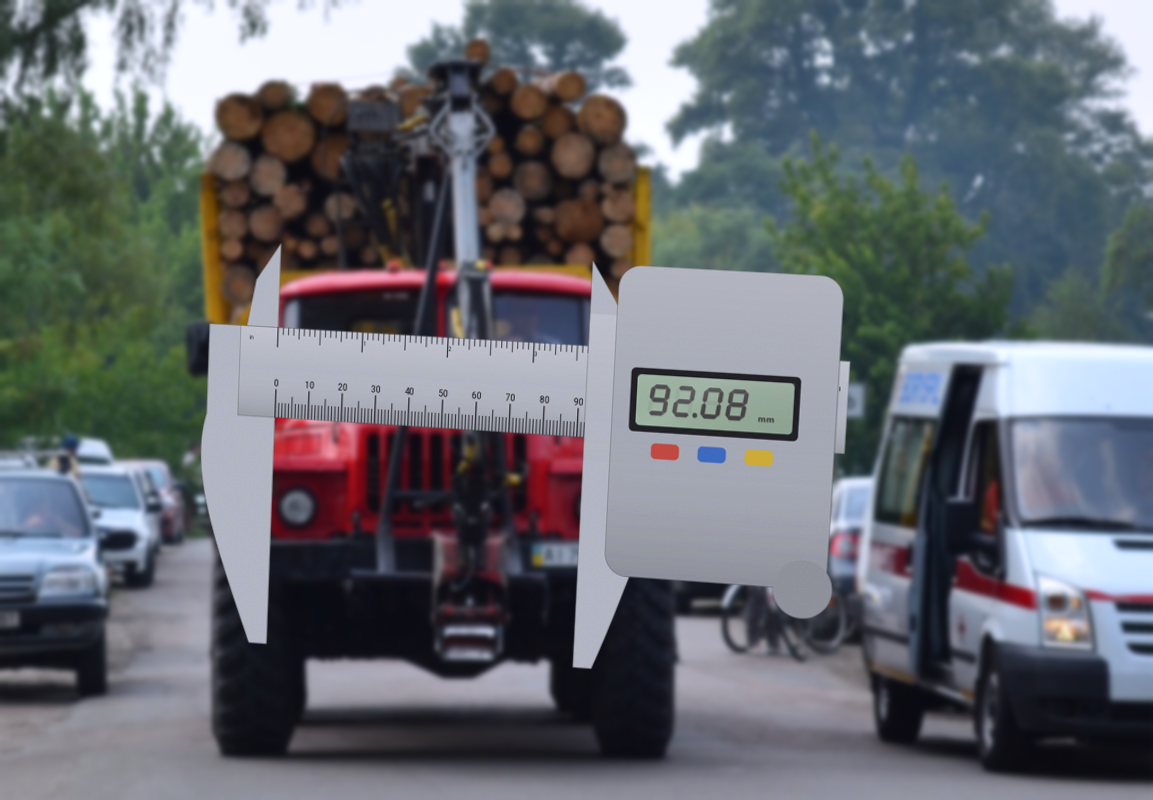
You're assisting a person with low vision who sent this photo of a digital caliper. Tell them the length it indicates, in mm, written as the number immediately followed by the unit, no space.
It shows 92.08mm
